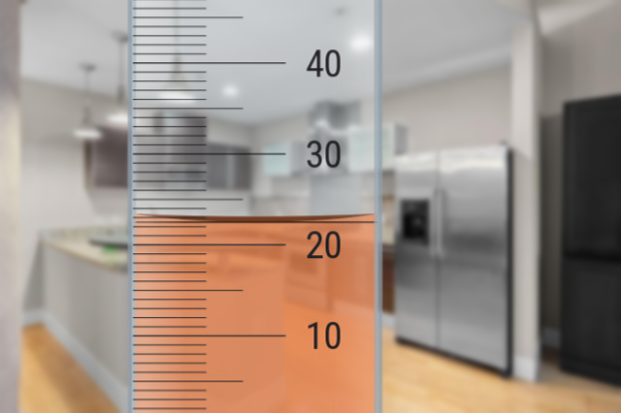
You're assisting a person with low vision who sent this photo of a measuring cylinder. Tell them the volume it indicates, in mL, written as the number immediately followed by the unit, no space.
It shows 22.5mL
